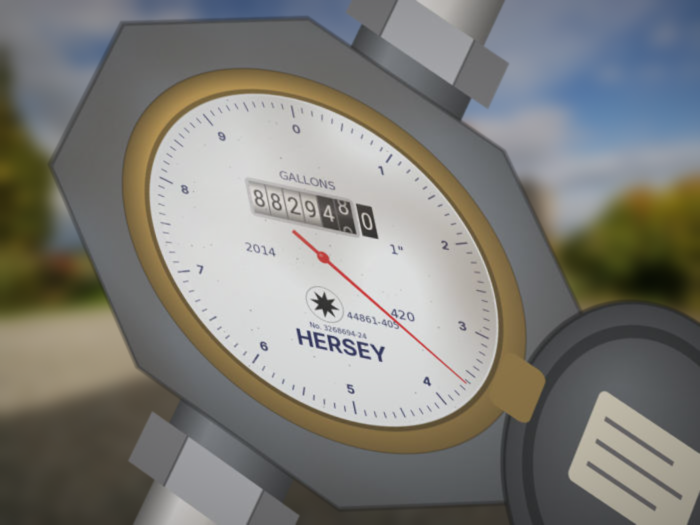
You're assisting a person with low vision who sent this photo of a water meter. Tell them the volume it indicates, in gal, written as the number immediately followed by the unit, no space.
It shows 8829483.6gal
